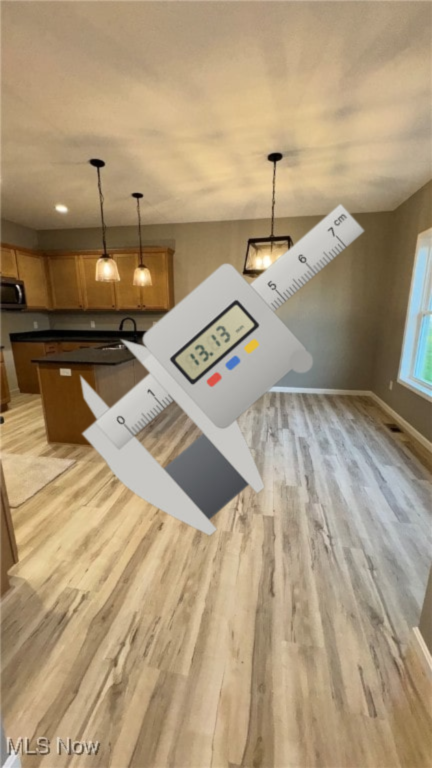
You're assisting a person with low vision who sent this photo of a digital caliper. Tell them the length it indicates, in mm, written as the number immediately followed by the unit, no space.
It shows 13.13mm
